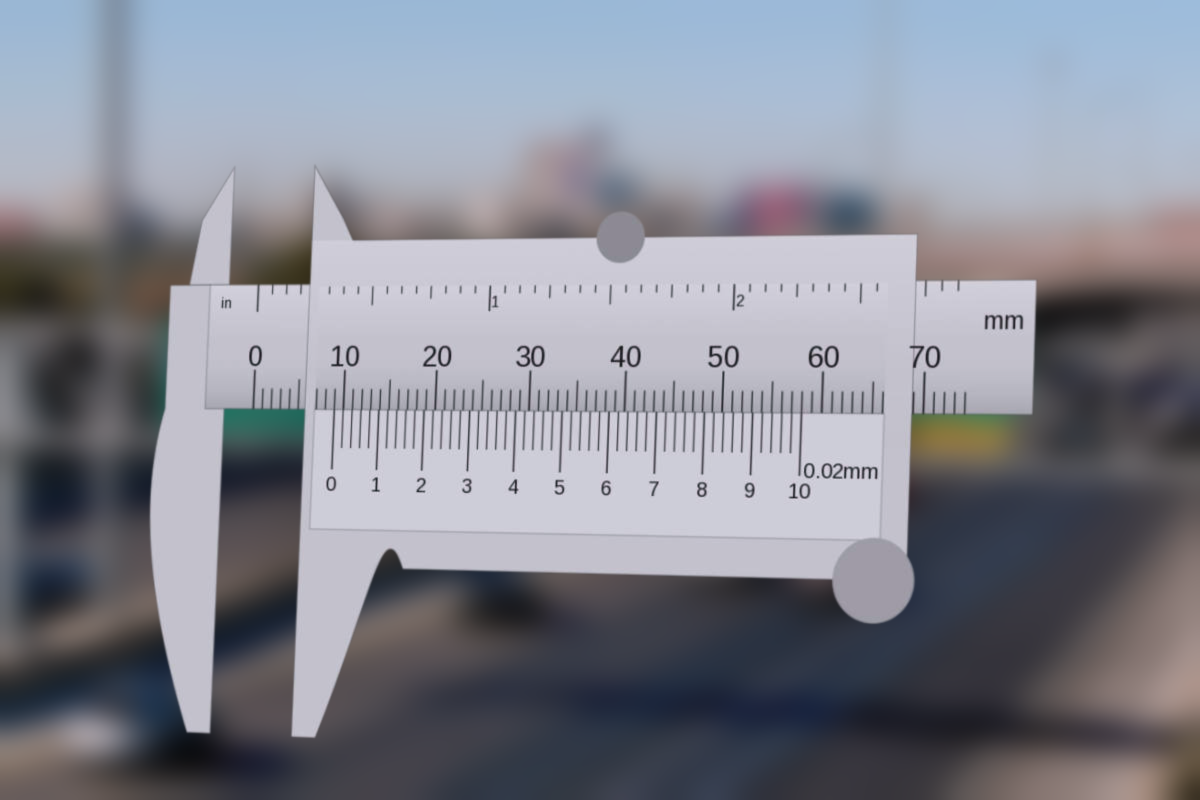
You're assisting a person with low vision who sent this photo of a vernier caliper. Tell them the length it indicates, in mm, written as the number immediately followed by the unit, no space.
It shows 9.0mm
